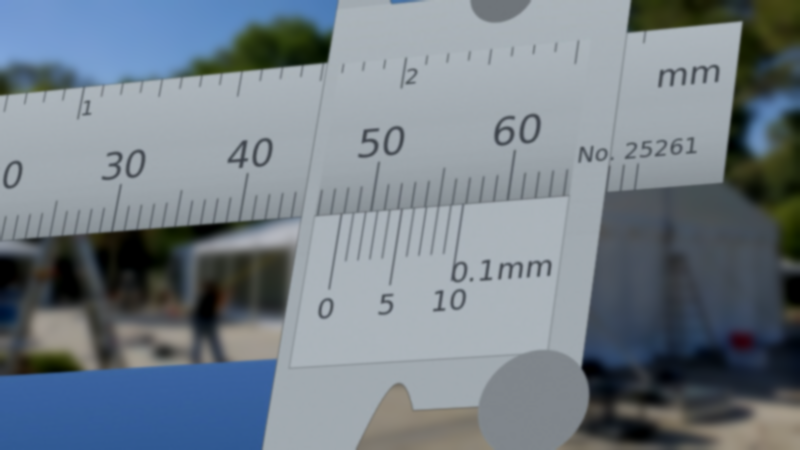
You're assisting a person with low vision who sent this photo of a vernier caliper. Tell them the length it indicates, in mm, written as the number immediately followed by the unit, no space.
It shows 47.8mm
